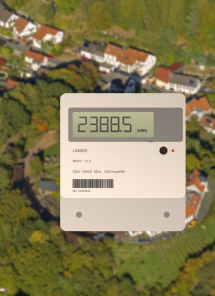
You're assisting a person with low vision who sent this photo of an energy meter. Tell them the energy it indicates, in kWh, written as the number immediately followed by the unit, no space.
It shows 2388.5kWh
